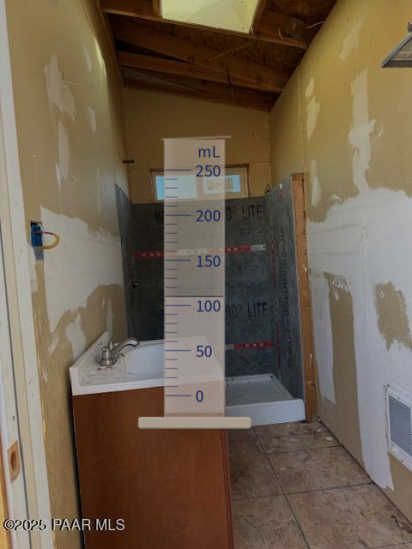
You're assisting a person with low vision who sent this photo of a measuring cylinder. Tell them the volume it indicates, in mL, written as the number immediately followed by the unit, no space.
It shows 110mL
